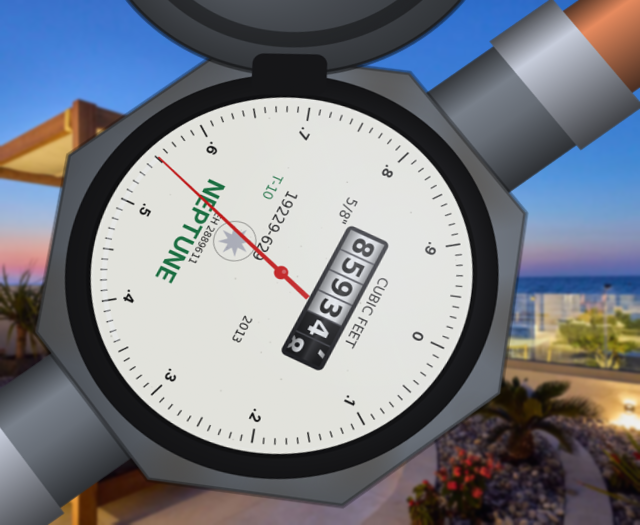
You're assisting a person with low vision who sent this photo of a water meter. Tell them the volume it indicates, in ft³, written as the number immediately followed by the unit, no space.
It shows 859347.55ft³
